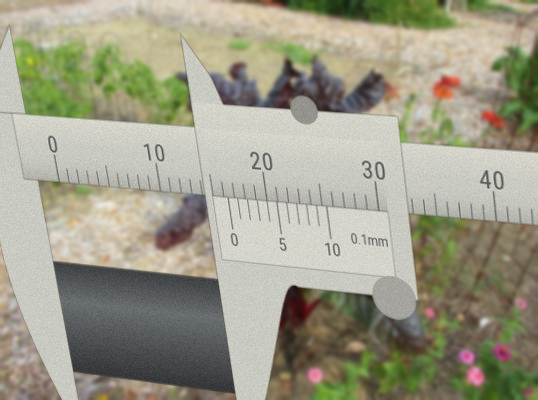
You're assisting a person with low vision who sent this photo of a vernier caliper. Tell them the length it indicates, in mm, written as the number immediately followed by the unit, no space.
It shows 16.4mm
